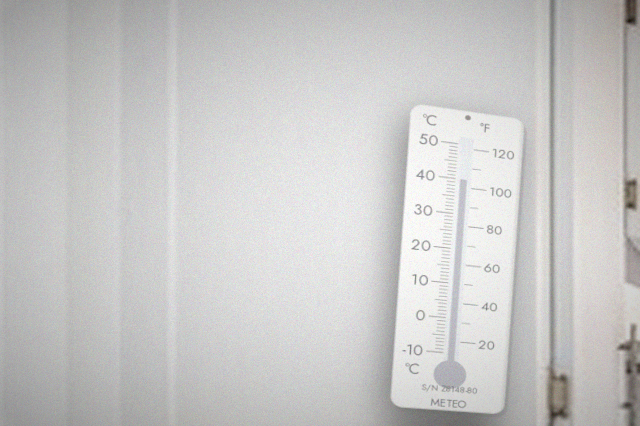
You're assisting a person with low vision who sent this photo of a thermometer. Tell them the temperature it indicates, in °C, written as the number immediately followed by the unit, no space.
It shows 40°C
